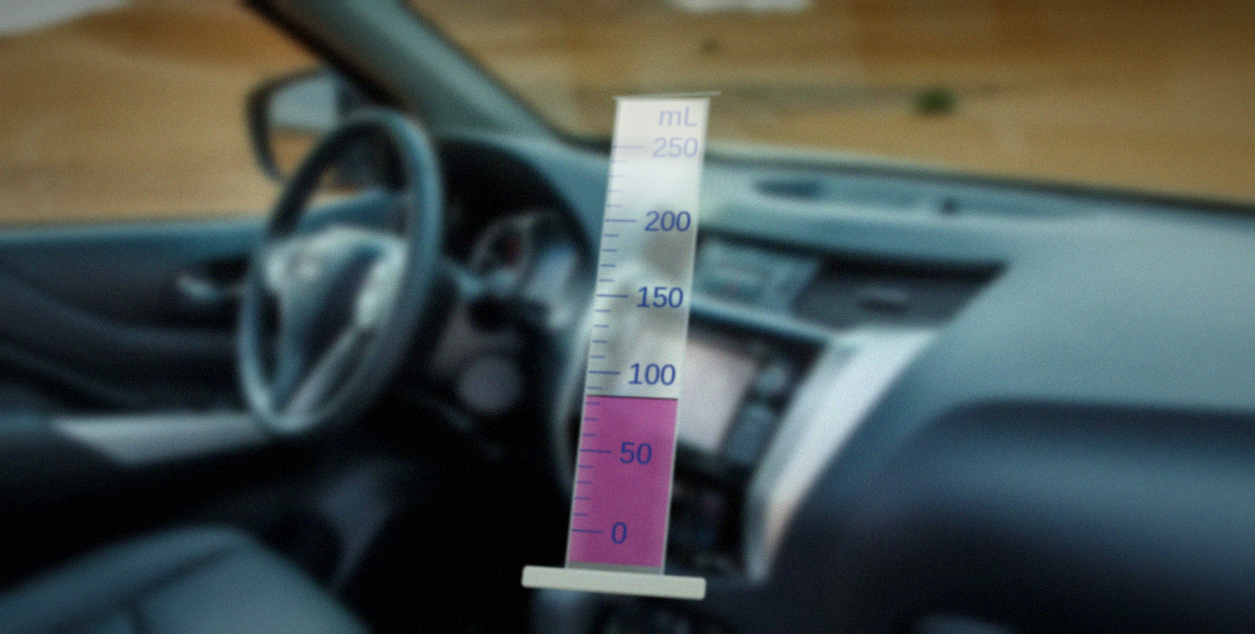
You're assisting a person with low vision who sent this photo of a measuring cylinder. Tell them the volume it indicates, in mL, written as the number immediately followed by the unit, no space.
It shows 85mL
